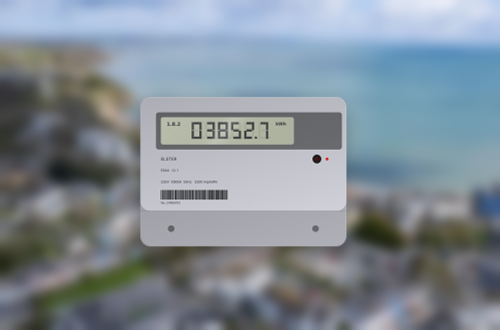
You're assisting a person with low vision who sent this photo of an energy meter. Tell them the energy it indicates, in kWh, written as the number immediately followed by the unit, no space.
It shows 3852.7kWh
